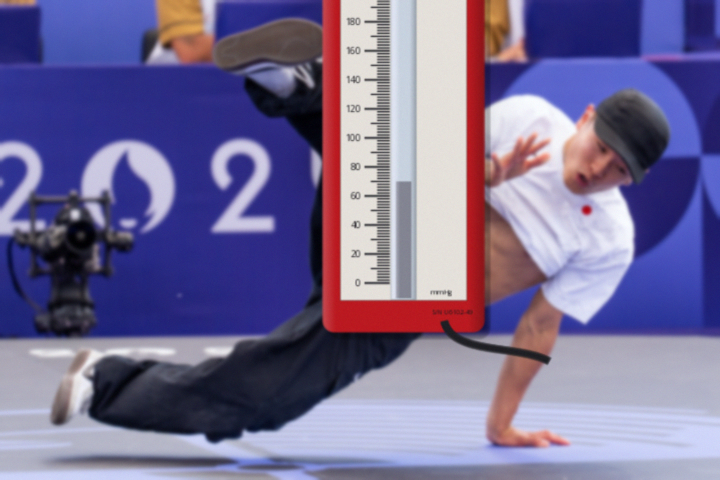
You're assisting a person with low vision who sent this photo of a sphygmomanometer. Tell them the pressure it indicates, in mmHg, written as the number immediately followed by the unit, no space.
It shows 70mmHg
